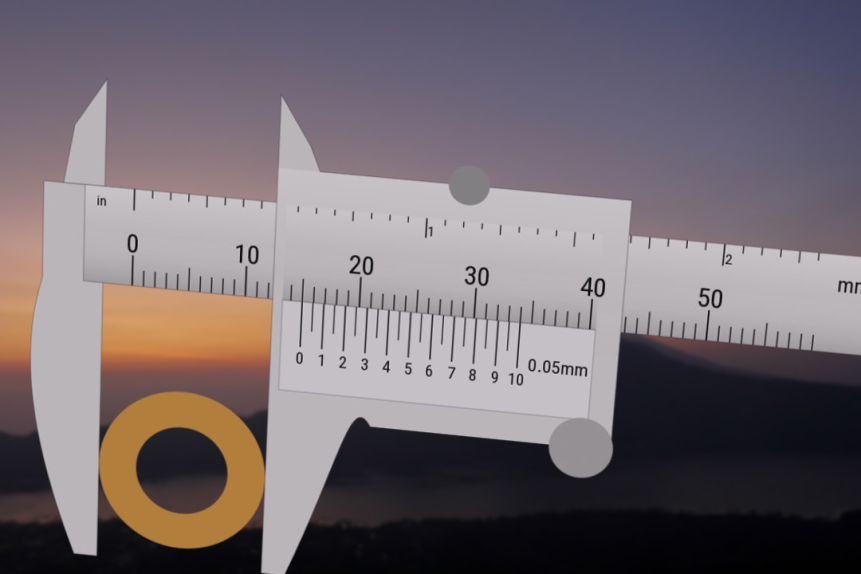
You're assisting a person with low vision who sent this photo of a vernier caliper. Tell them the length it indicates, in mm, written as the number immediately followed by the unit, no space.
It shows 15.0mm
